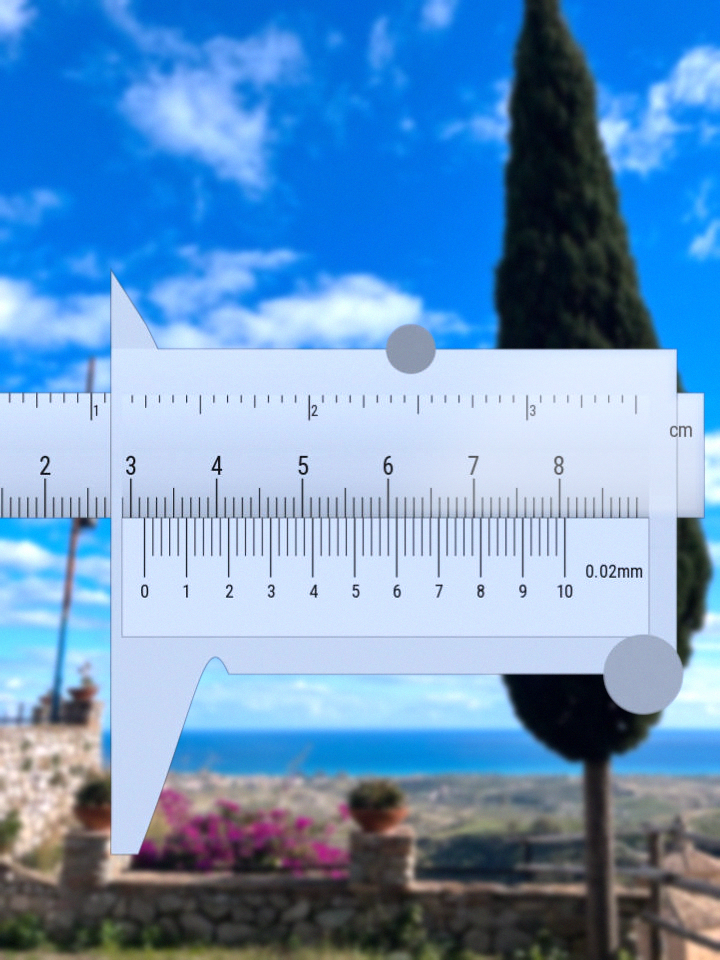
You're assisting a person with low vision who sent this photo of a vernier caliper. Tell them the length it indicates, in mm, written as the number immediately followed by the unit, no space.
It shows 31.6mm
